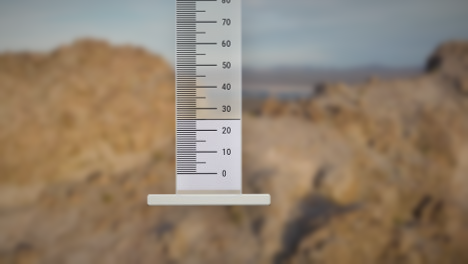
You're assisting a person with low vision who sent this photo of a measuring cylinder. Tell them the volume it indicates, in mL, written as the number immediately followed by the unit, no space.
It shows 25mL
